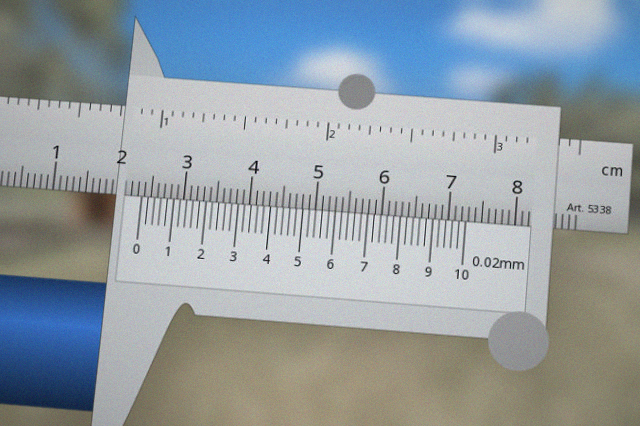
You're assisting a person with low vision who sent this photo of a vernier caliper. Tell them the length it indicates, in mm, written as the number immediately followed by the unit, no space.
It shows 23.6mm
